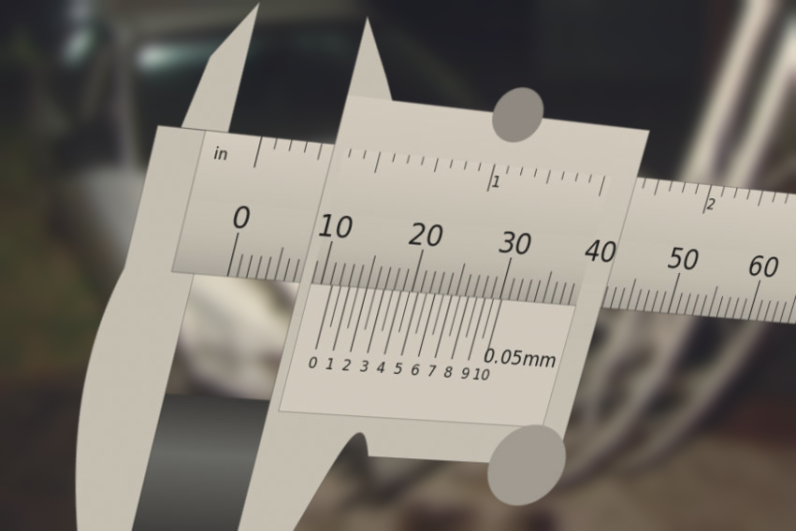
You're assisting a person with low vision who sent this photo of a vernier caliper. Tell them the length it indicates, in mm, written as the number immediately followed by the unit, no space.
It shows 11.2mm
